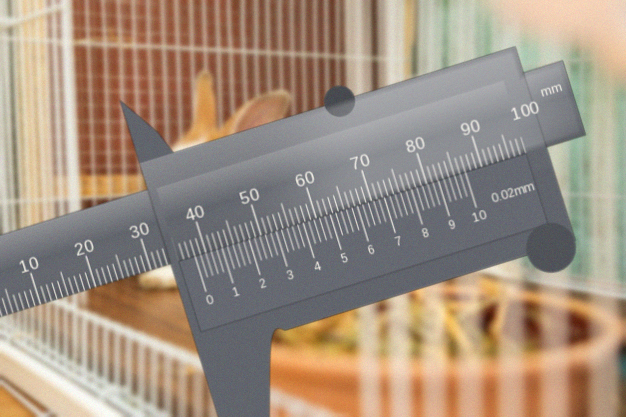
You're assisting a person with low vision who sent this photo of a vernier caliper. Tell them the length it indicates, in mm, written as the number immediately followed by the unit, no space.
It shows 38.0mm
